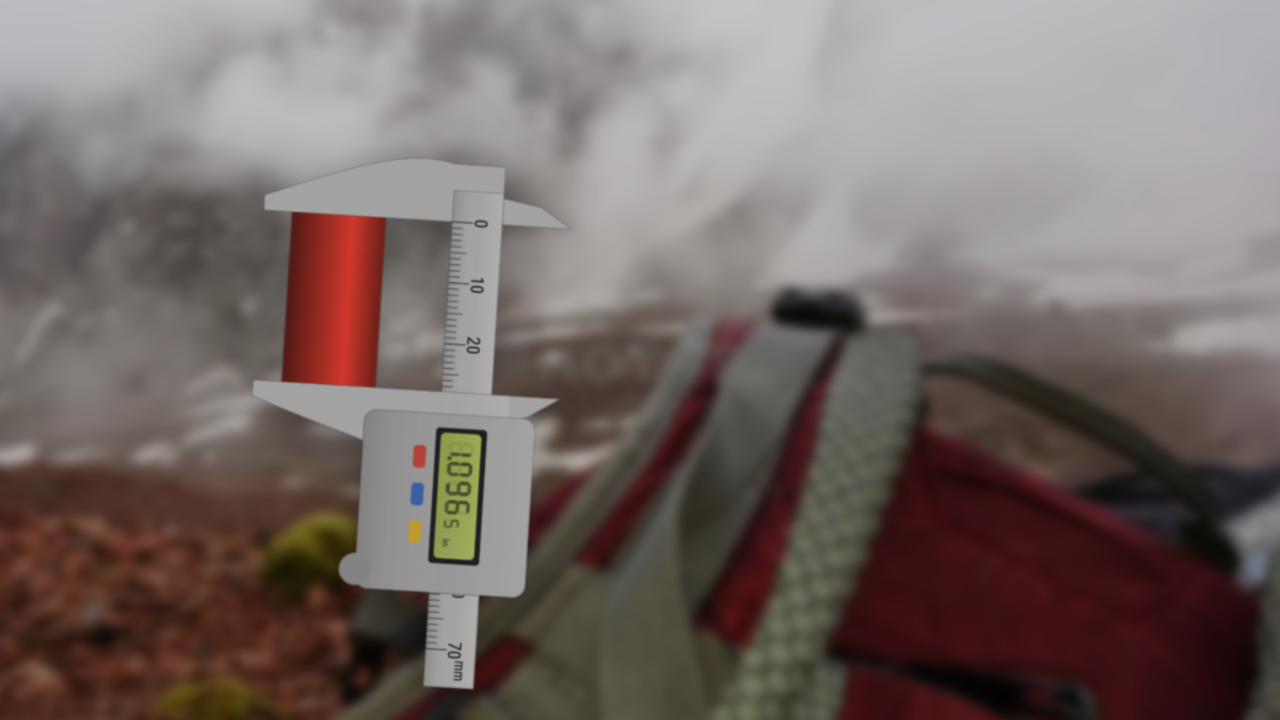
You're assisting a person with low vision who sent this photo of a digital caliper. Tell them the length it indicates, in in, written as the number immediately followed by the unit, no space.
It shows 1.0965in
